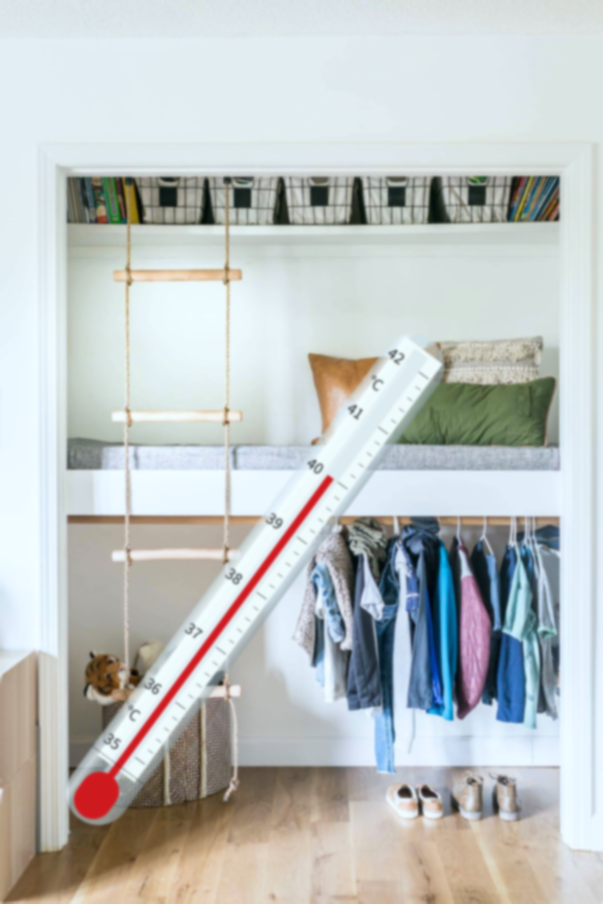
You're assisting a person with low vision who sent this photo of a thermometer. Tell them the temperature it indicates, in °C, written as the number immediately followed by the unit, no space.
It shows 40°C
